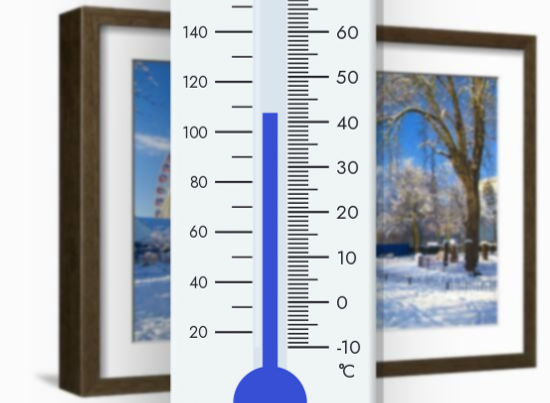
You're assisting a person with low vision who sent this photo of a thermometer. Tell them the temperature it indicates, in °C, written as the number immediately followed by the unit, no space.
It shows 42°C
